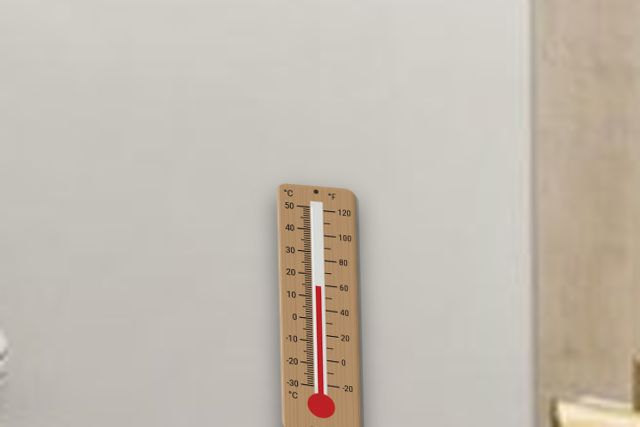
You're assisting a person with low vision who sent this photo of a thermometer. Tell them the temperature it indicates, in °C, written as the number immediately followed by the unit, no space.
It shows 15°C
